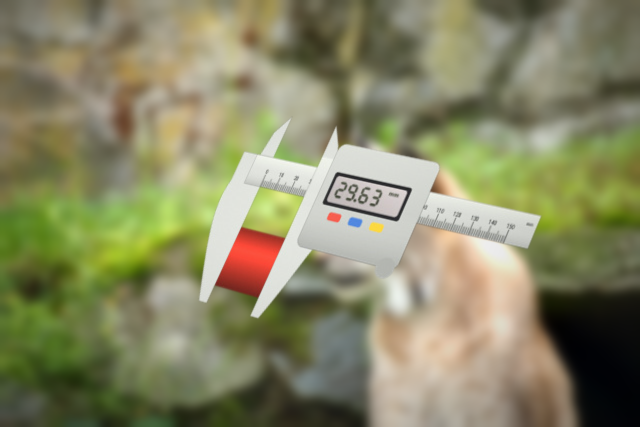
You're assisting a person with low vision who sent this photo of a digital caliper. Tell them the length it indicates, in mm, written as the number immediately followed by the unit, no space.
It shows 29.63mm
